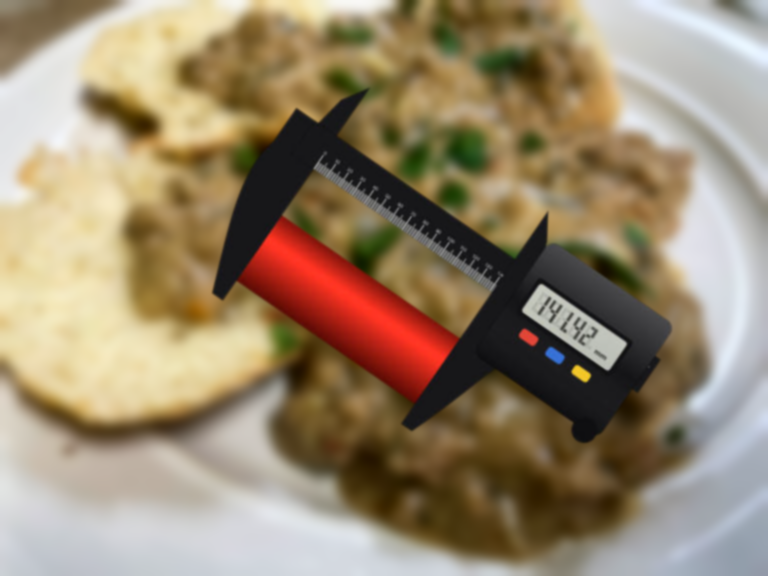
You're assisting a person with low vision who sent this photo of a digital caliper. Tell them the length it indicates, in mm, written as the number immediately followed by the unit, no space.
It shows 141.42mm
